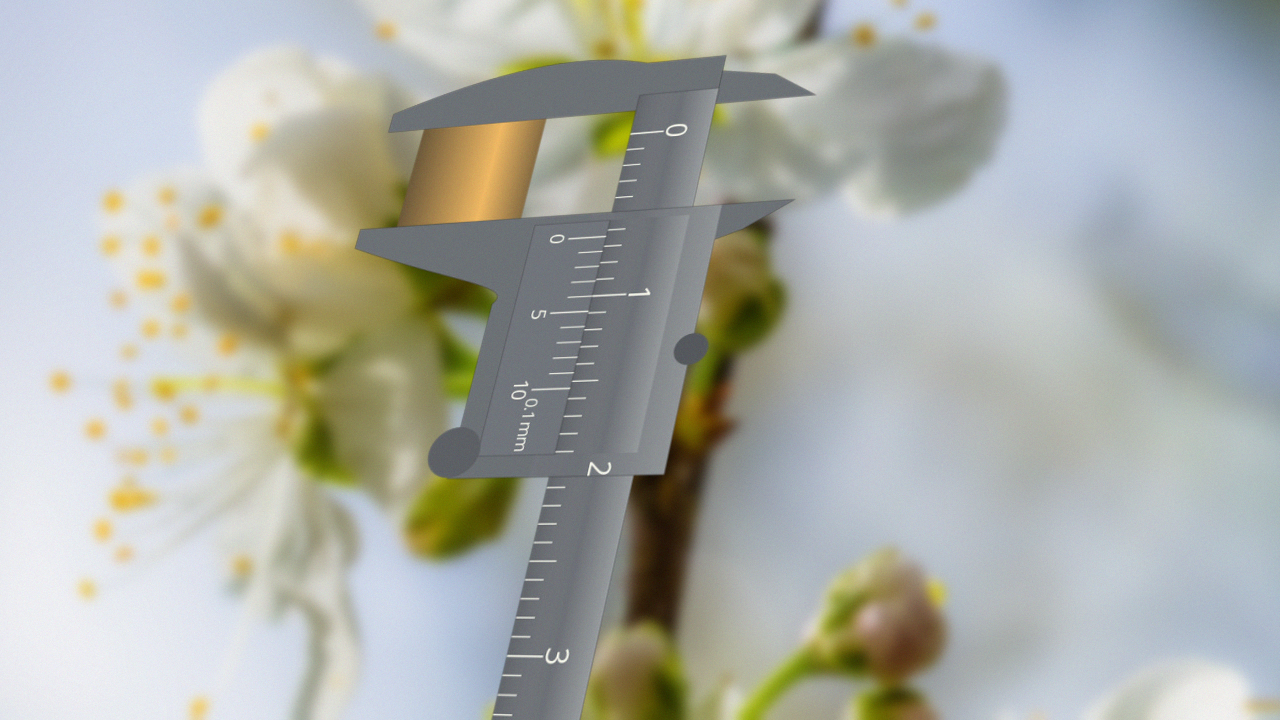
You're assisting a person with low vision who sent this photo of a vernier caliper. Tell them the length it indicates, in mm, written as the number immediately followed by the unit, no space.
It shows 6.4mm
